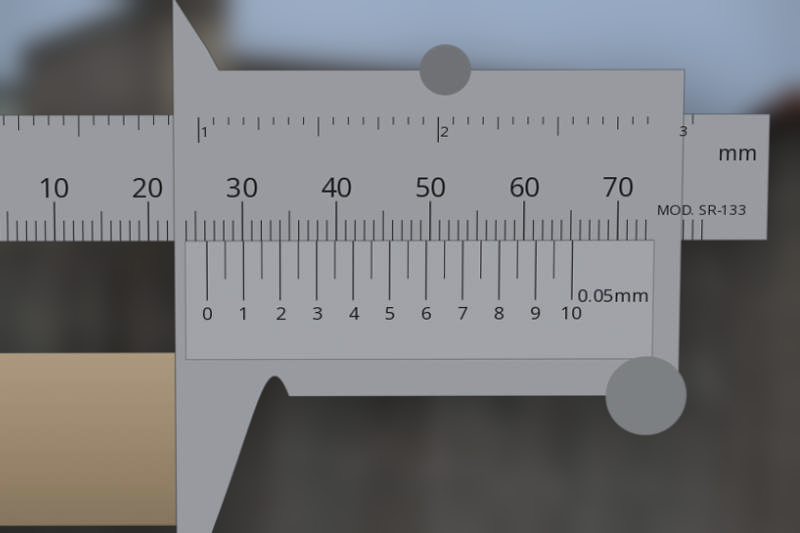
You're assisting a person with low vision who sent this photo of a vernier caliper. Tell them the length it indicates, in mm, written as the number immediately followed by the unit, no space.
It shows 26.2mm
